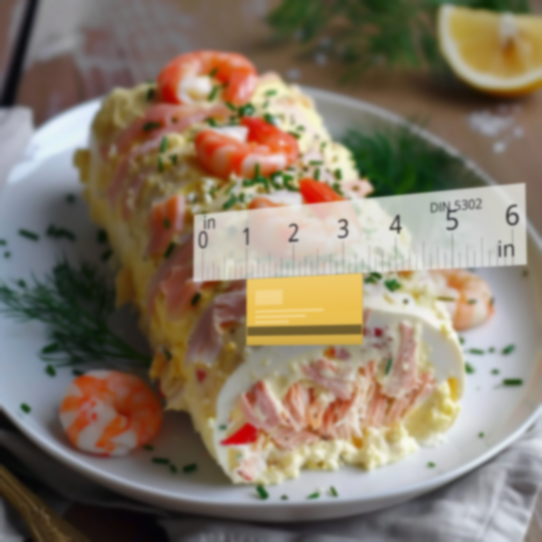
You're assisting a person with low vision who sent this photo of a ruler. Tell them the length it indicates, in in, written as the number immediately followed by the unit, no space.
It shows 2.375in
